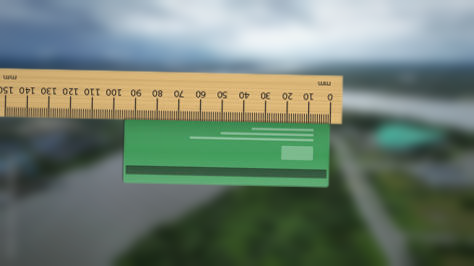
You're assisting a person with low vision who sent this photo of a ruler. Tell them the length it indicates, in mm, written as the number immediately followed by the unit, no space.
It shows 95mm
